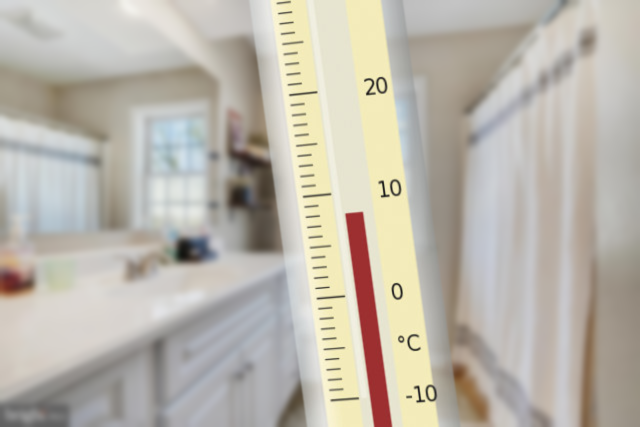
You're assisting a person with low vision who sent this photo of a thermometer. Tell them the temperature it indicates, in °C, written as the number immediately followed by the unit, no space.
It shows 8°C
